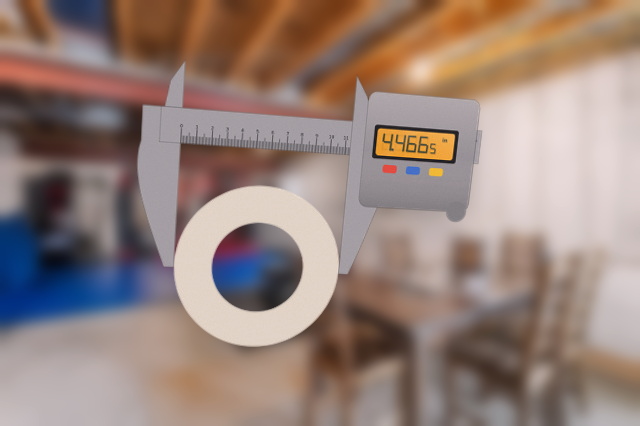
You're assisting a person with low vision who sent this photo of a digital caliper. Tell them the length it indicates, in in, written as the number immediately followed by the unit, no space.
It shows 4.4665in
